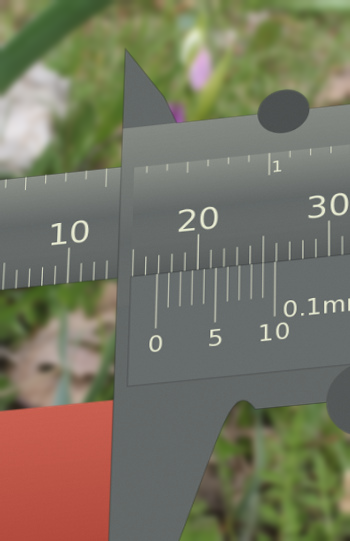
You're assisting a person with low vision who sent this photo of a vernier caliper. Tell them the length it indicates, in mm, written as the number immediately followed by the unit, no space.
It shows 16.9mm
